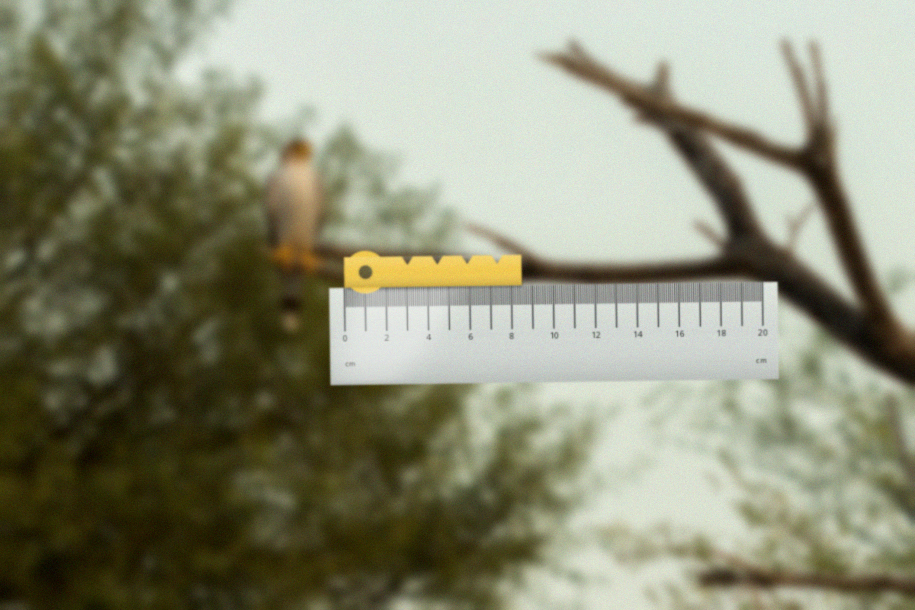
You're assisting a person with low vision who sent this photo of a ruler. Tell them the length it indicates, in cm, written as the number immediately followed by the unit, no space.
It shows 8.5cm
